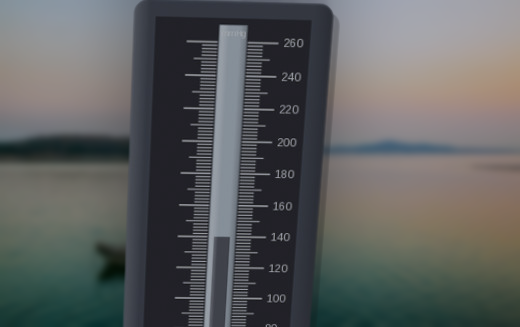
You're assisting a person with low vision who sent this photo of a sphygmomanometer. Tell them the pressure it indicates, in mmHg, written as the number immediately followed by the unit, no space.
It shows 140mmHg
